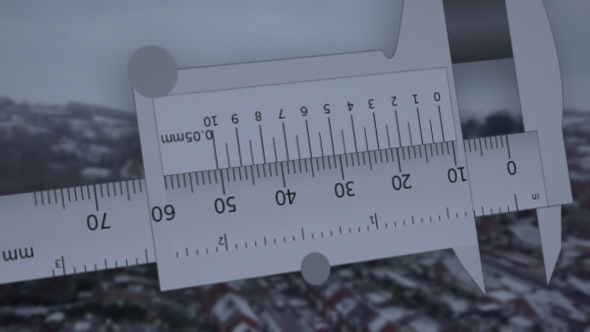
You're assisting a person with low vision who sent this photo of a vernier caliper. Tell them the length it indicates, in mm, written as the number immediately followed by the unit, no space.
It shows 11.5mm
